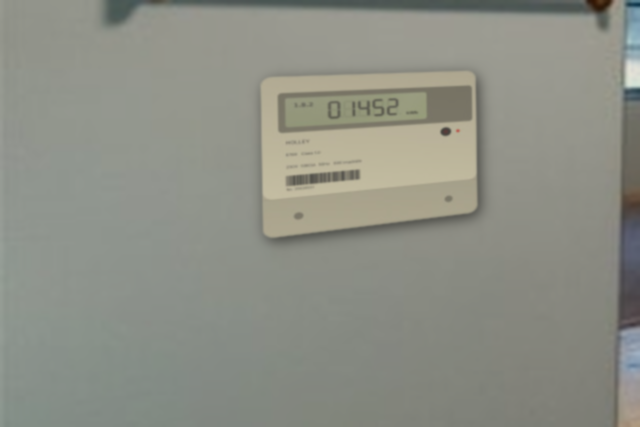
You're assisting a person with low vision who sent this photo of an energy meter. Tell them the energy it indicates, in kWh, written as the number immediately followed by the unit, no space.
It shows 1452kWh
